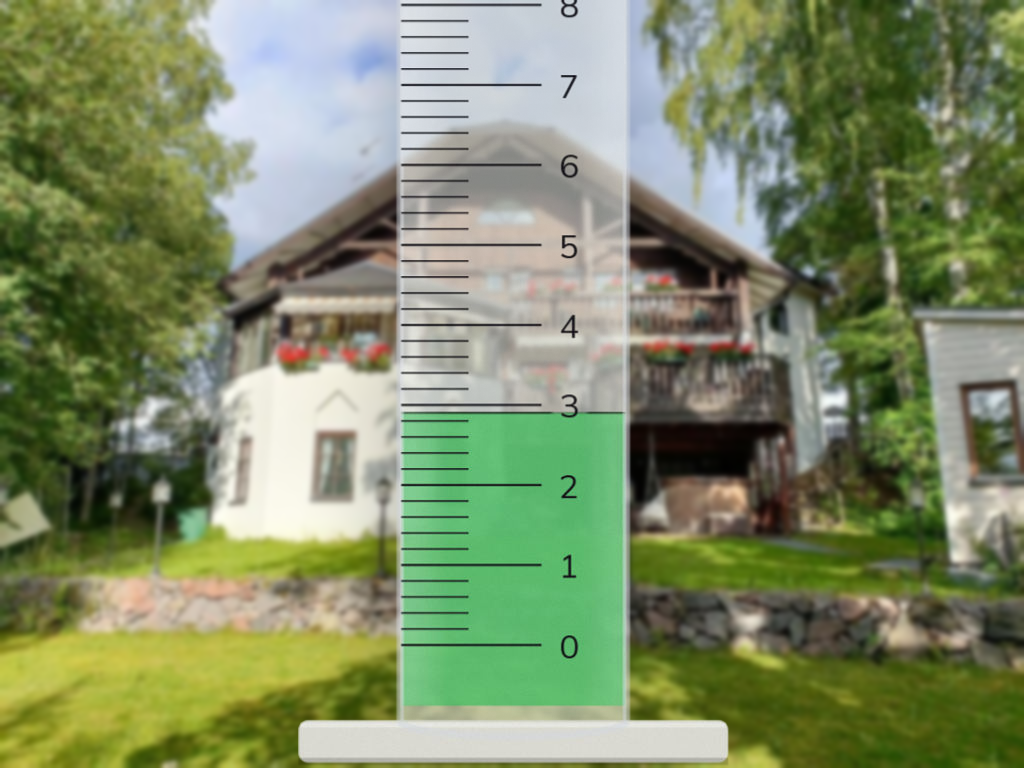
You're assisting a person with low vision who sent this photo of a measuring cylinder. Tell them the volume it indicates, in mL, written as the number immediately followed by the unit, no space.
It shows 2.9mL
